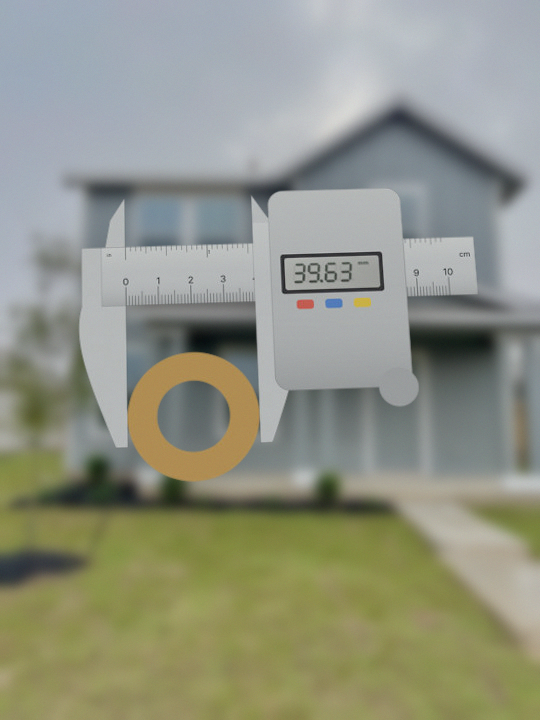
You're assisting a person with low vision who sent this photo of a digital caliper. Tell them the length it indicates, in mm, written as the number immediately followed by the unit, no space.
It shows 39.63mm
